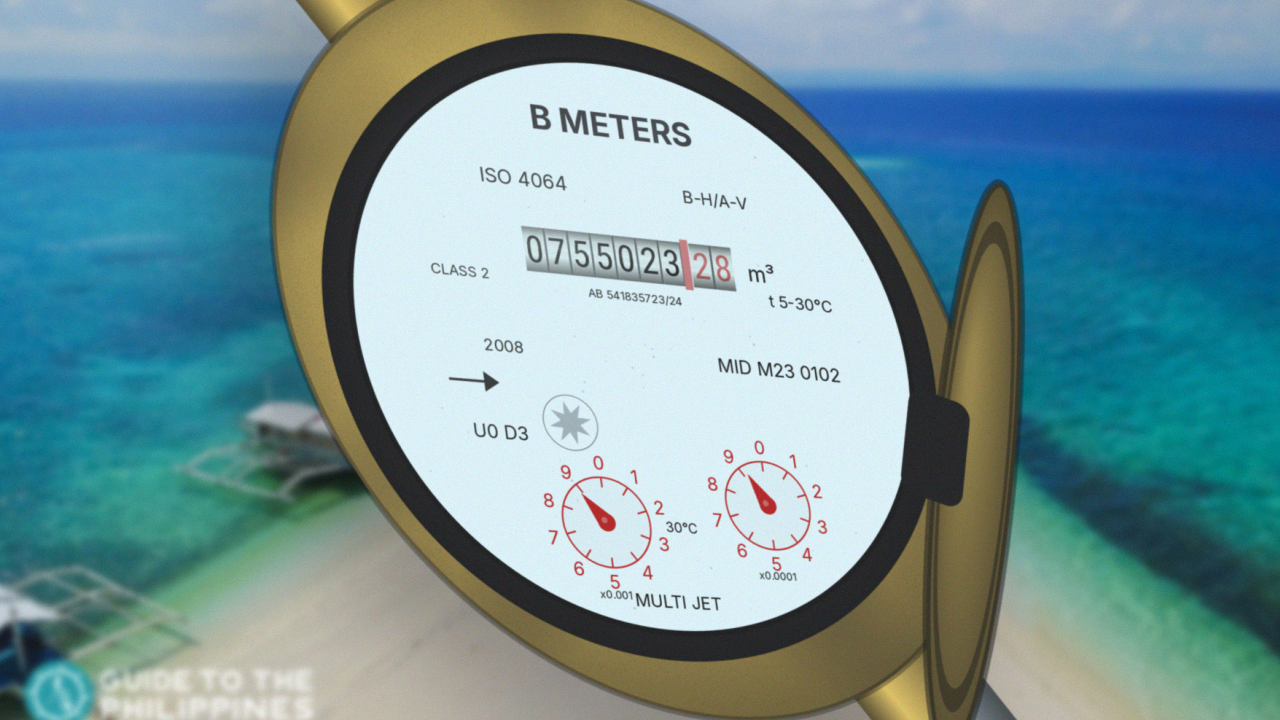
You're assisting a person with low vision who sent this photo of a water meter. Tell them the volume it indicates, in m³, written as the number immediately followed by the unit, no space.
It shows 755023.2889m³
